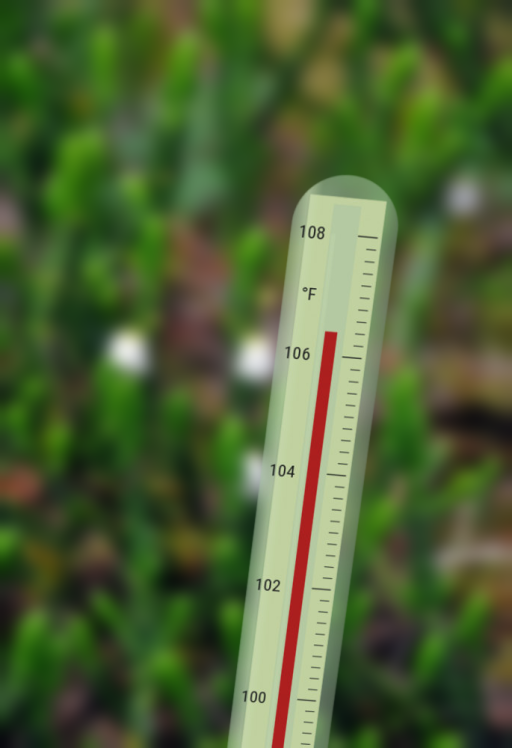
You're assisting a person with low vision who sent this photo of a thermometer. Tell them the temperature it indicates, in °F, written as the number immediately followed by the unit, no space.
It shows 106.4°F
